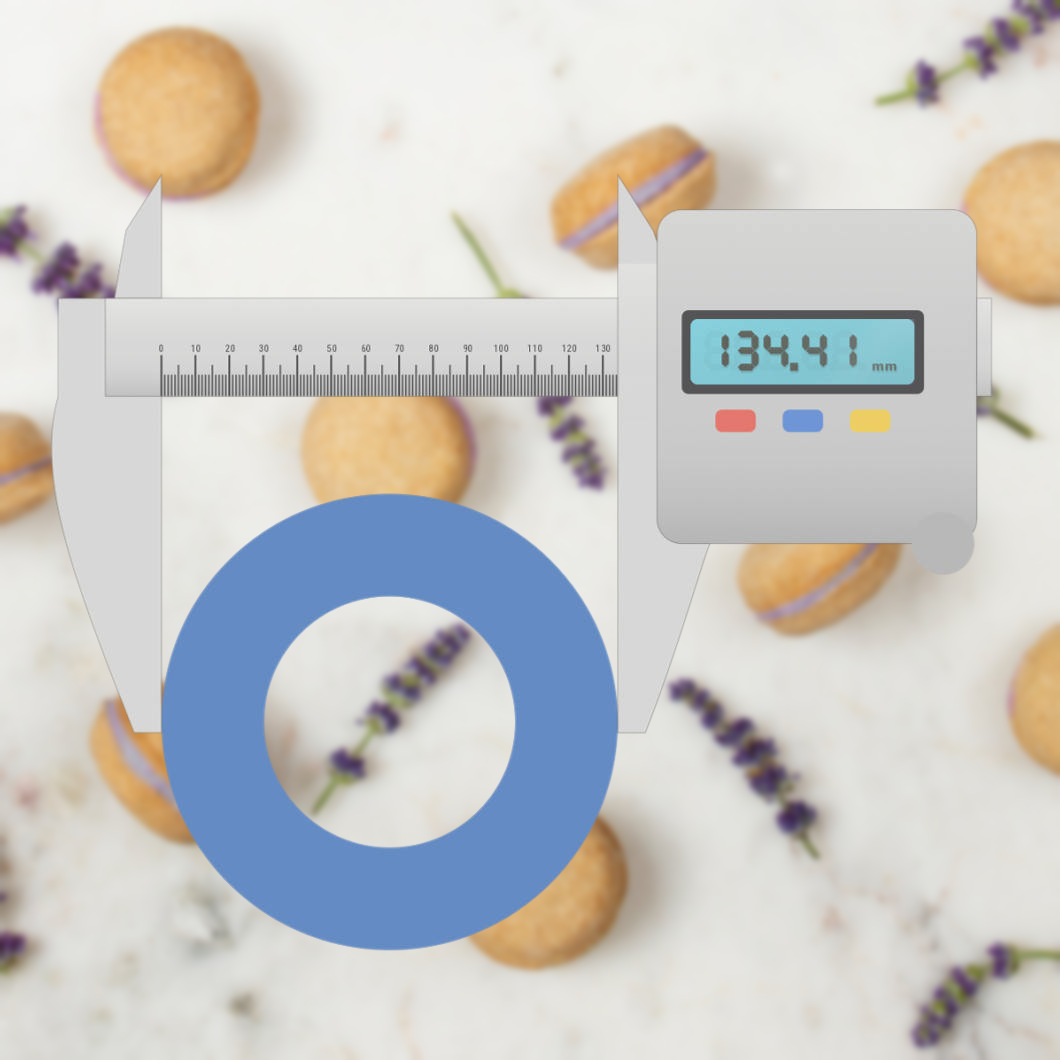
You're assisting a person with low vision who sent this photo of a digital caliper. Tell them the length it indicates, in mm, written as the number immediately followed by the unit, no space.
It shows 134.41mm
